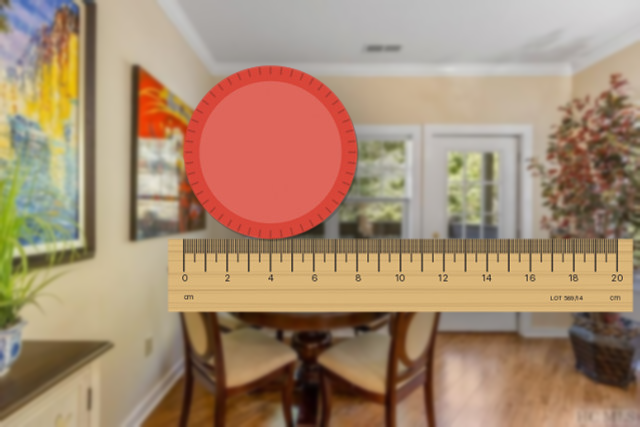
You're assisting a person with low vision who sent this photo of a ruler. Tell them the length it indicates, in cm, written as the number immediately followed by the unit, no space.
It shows 8cm
